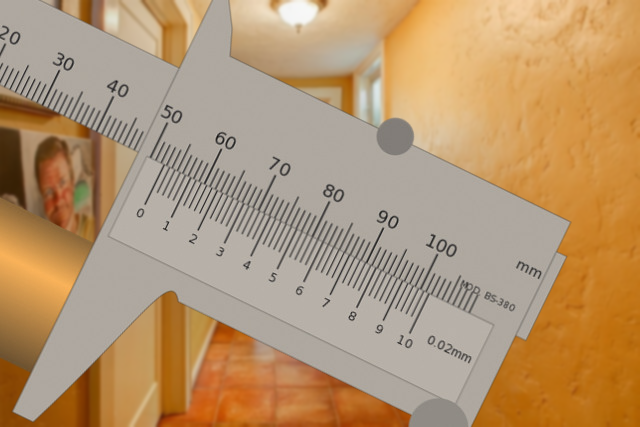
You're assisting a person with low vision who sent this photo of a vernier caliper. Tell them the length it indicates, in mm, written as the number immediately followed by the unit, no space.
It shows 52.6mm
